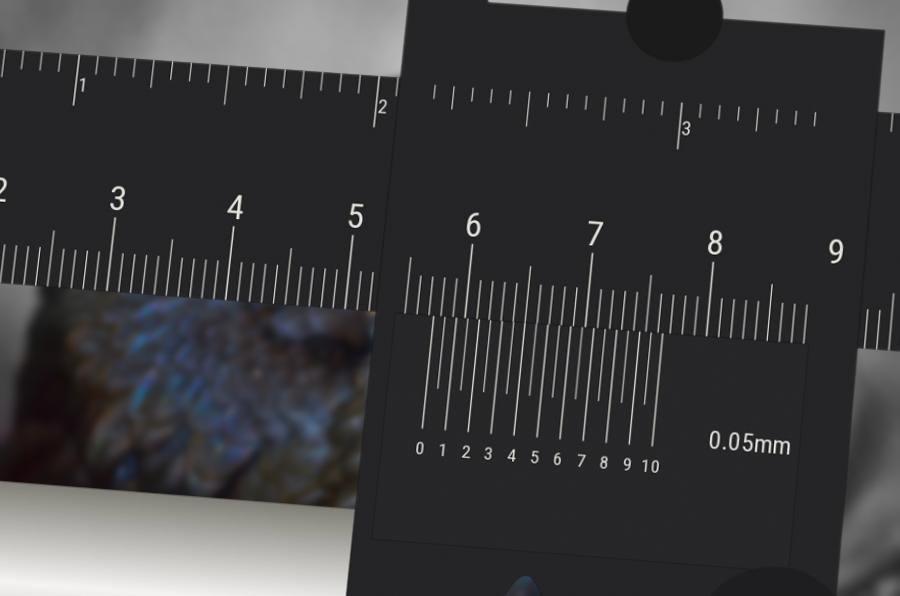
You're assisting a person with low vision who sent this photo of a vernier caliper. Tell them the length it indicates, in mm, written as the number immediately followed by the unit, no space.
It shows 57.4mm
